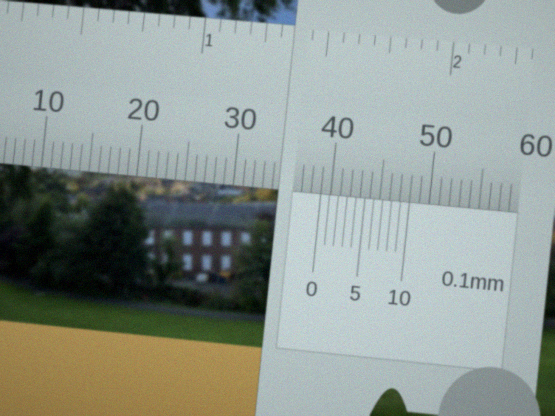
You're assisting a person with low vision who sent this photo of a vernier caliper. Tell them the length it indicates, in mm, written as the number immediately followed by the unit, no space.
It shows 39.0mm
